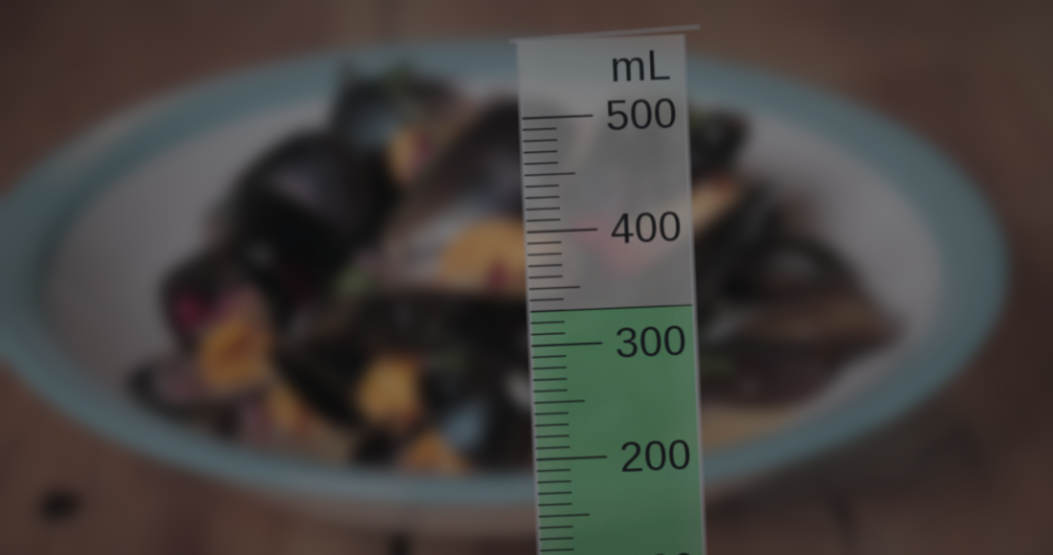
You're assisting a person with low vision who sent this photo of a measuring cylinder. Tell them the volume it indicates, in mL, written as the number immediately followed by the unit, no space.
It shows 330mL
